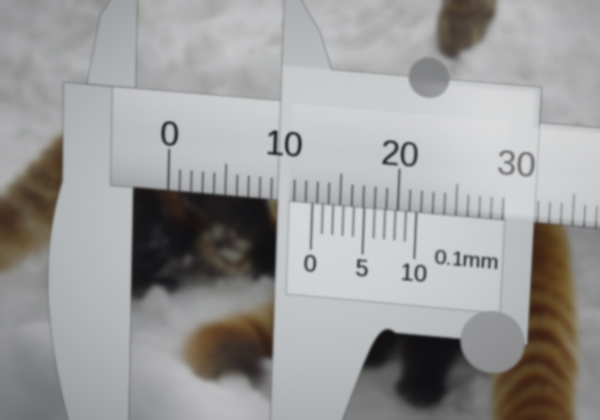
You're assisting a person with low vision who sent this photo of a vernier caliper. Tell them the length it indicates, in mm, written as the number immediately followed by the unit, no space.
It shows 12.6mm
